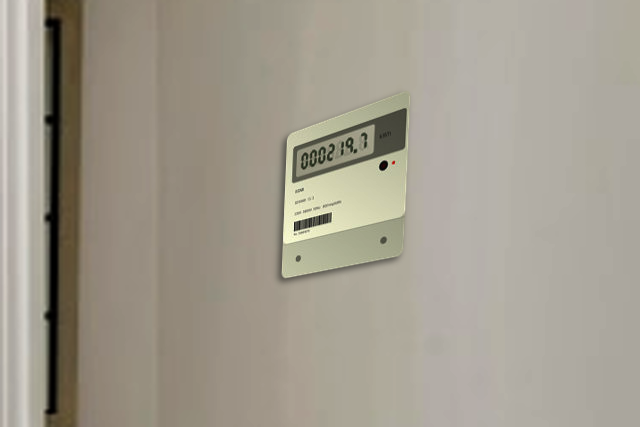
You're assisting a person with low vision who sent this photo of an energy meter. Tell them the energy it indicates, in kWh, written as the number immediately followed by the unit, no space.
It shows 219.7kWh
